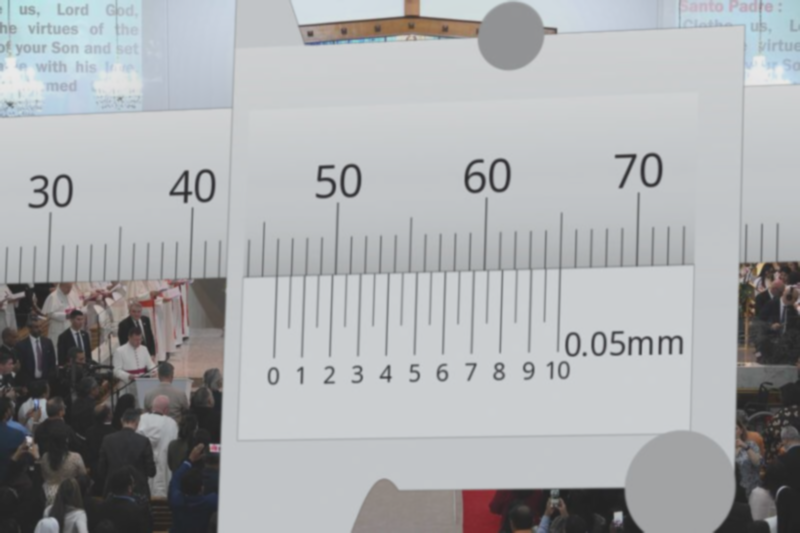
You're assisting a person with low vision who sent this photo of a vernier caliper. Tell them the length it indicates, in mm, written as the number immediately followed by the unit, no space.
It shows 46.0mm
